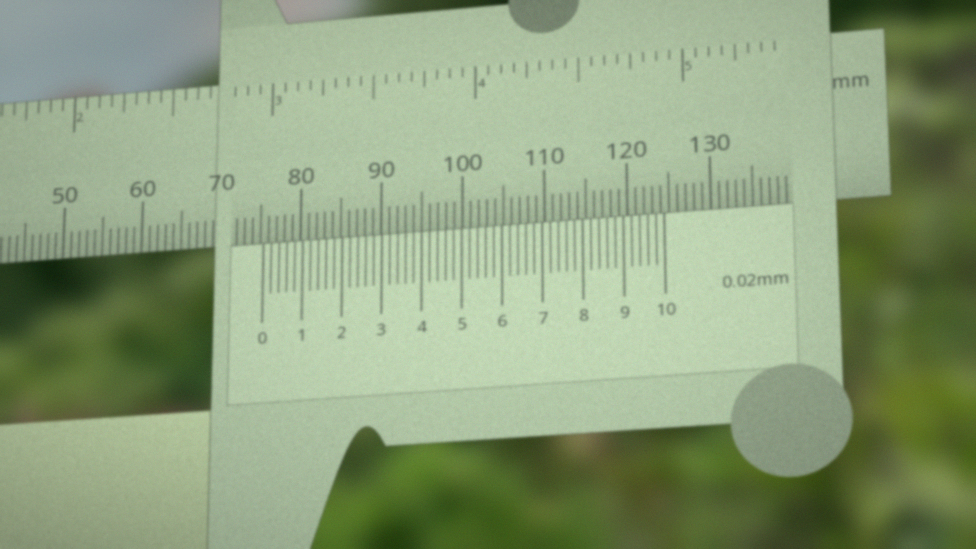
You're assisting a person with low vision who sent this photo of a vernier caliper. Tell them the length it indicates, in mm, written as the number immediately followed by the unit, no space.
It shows 75.4mm
